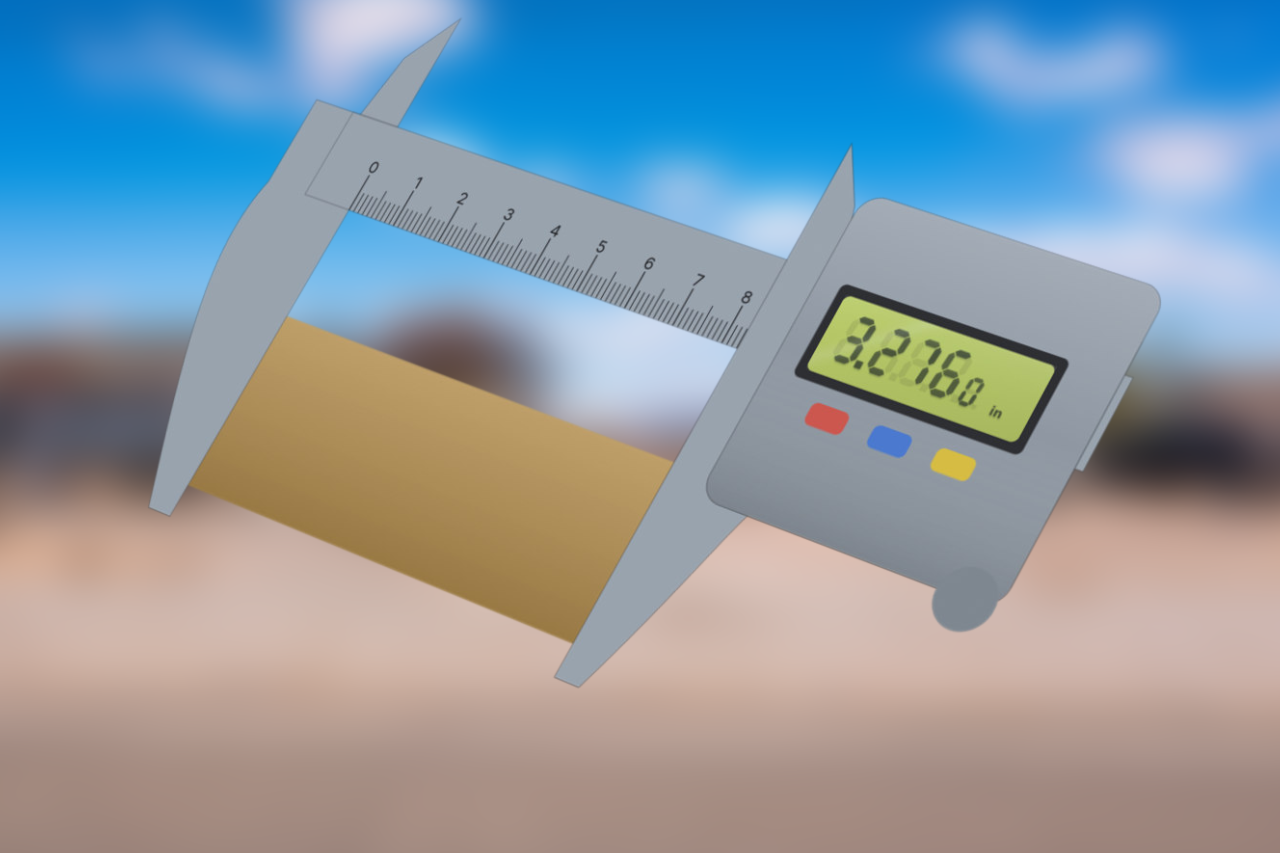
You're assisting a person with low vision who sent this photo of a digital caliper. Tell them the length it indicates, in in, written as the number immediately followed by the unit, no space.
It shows 3.2760in
